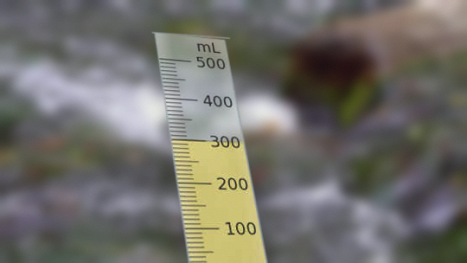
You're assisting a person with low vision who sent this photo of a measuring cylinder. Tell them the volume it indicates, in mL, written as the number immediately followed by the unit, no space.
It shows 300mL
